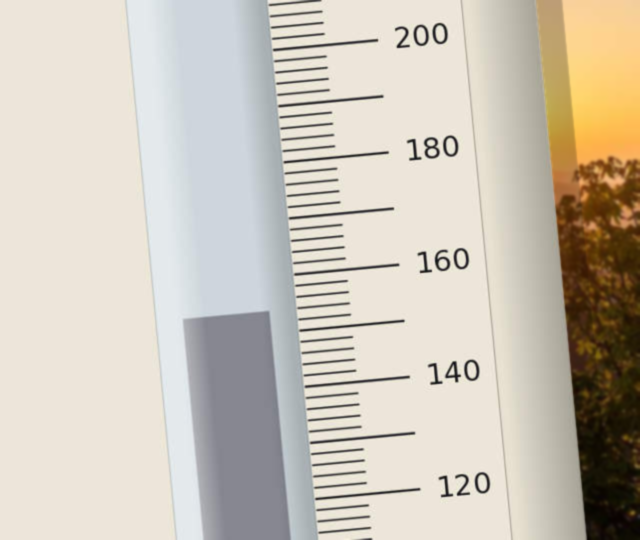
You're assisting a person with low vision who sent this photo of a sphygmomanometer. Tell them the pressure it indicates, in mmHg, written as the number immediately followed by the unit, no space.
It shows 154mmHg
